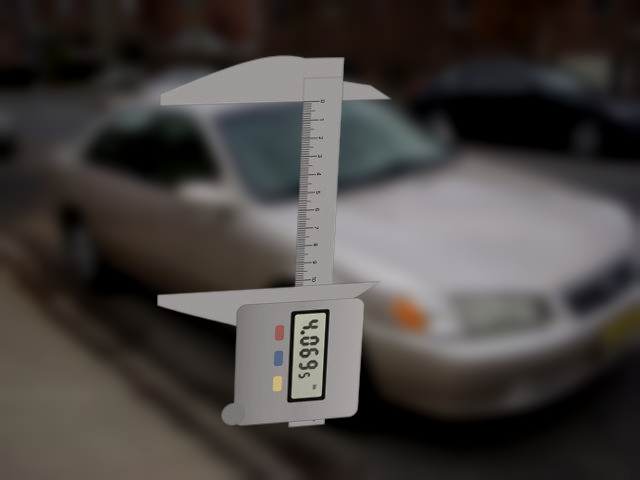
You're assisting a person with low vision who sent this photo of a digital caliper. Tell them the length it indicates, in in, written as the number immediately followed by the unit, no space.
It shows 4.0695in
